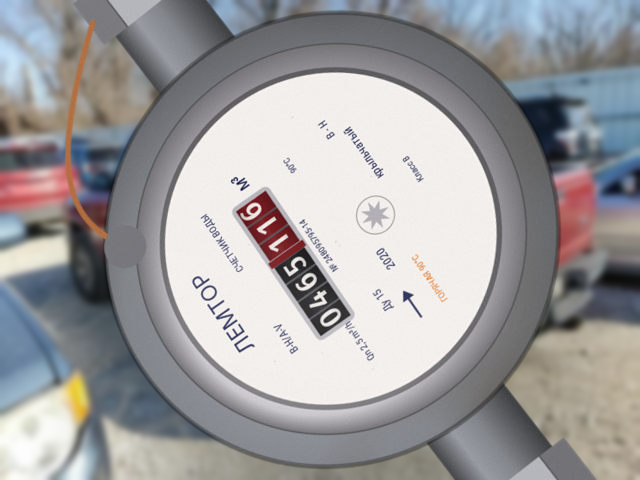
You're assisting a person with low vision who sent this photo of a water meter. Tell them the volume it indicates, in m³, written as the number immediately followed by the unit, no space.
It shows 465.116m³
